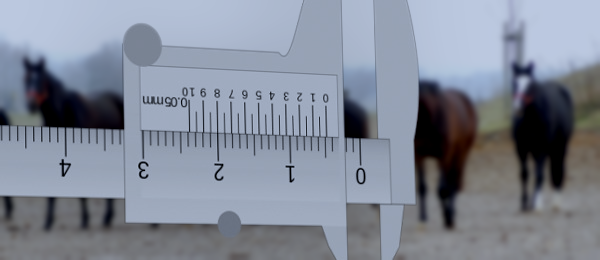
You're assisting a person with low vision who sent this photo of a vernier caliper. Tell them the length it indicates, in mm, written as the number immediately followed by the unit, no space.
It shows 4.8mm
